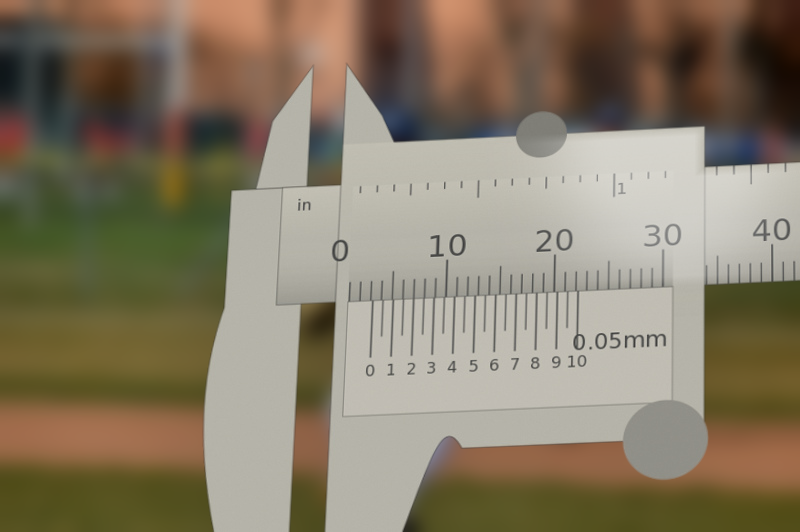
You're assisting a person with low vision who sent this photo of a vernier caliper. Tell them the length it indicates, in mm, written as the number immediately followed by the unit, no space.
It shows 3.2mm
